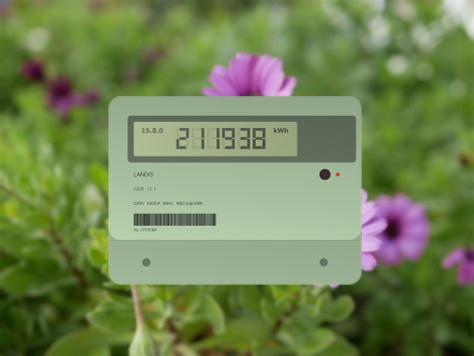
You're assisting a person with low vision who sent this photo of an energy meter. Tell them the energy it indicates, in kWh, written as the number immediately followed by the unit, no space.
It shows 211938kWh
